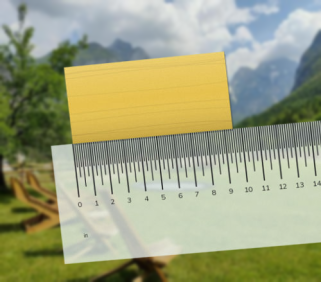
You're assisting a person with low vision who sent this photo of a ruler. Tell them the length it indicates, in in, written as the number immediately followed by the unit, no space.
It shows 9.5in
